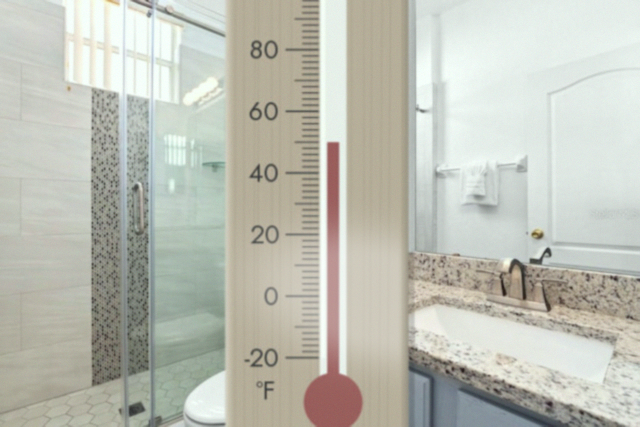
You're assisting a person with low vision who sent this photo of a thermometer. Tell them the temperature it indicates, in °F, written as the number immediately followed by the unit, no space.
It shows 50°F
